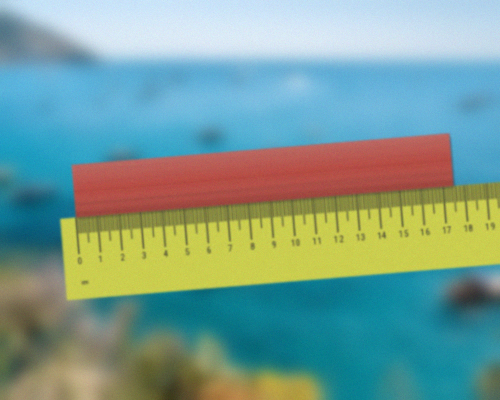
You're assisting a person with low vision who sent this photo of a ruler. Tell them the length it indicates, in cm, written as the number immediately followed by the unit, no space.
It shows 17.5cm
